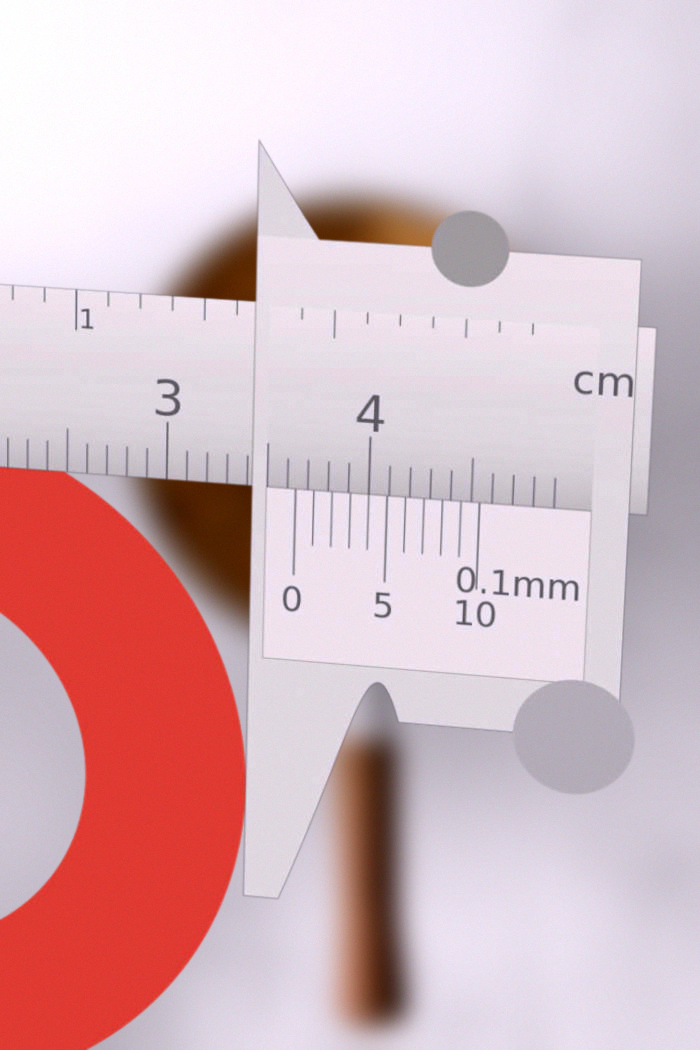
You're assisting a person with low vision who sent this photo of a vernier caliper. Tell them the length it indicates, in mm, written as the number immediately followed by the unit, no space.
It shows 36.4mm
